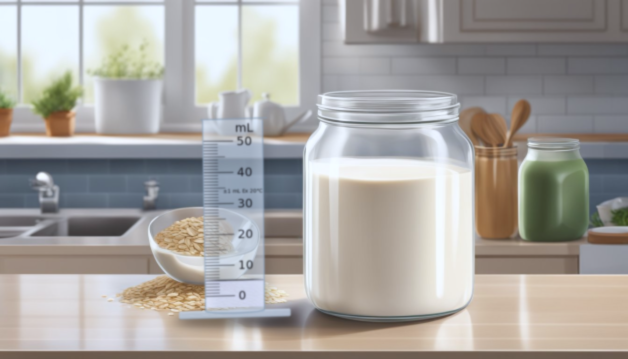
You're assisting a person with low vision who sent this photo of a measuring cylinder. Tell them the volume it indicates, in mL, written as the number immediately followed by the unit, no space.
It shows 5mL
